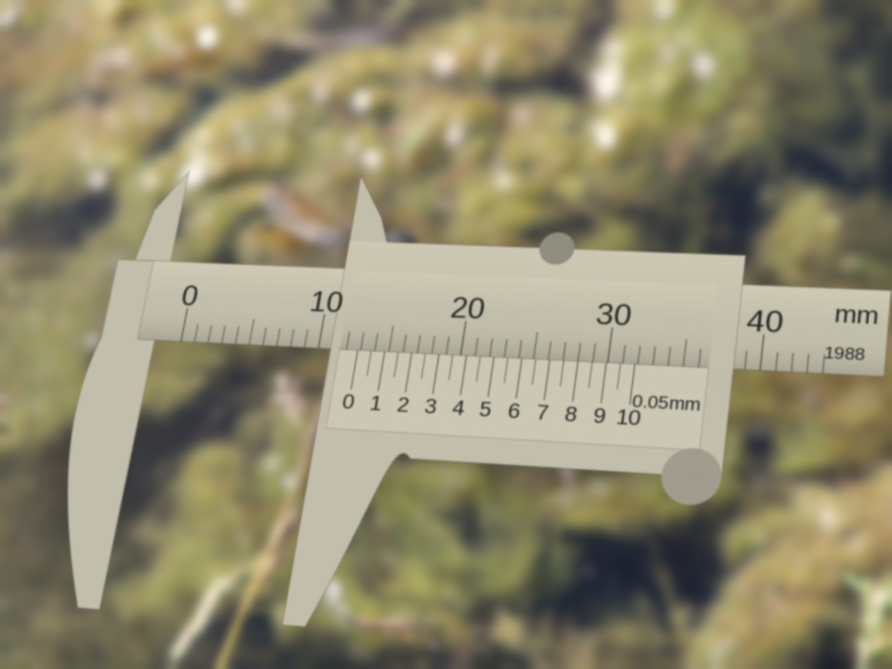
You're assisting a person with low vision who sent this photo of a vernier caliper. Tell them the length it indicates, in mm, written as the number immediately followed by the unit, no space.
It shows 12.8mm
